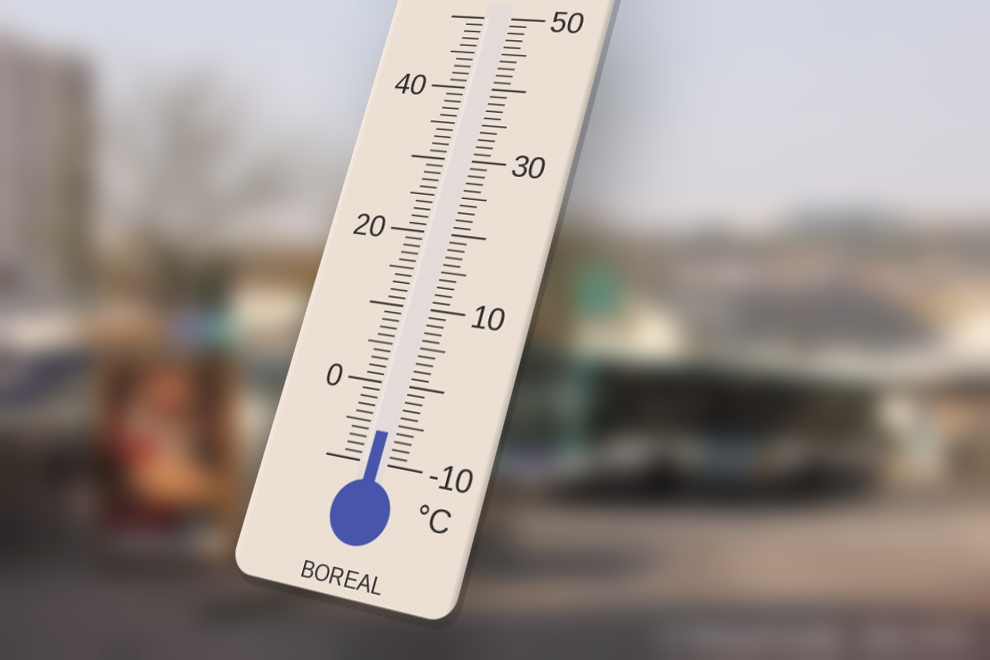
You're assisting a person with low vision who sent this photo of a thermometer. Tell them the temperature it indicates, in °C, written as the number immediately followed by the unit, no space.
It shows -6°C
